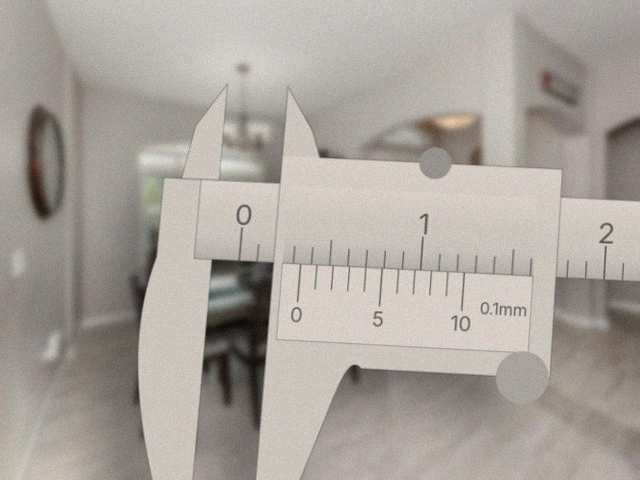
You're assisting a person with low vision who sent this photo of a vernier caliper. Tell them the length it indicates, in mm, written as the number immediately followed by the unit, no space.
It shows 3.4mm
